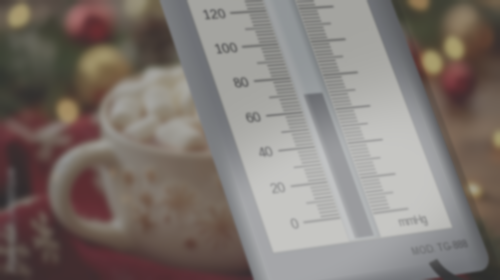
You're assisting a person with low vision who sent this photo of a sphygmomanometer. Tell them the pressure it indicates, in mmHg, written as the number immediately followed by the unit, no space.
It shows 70mmHg
